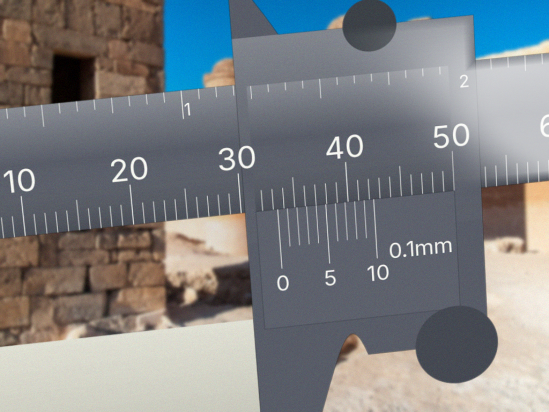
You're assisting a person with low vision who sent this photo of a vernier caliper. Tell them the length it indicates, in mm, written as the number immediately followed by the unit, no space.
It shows 33.4mm
